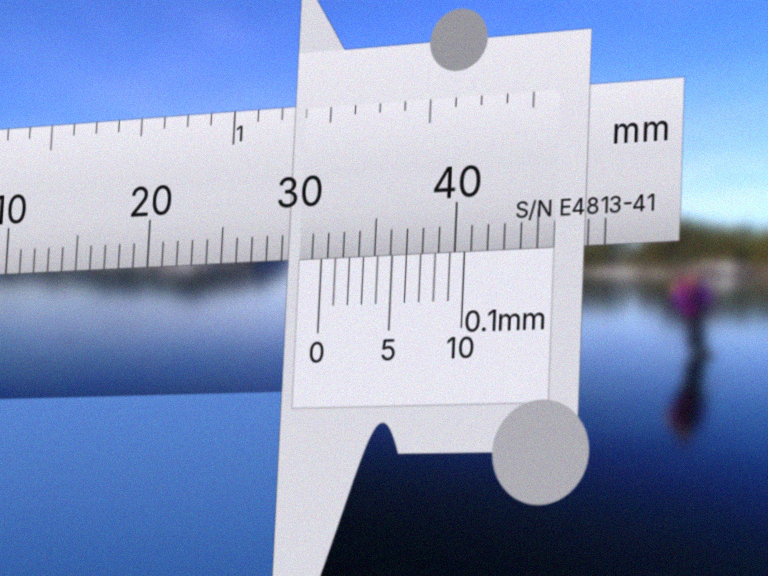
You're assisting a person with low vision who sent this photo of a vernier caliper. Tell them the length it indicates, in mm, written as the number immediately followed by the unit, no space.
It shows 31.6mm
